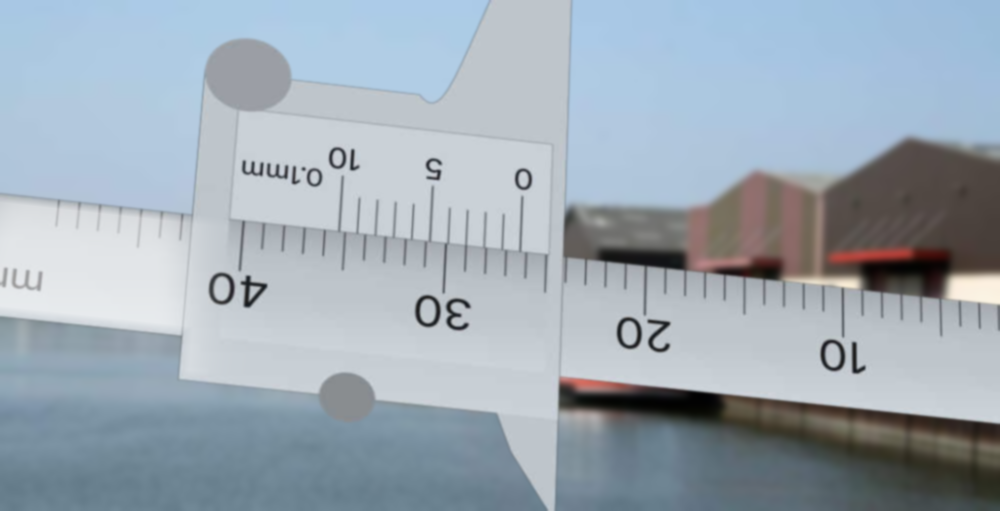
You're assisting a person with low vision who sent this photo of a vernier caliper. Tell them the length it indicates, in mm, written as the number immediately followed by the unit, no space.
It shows 26.3mm
